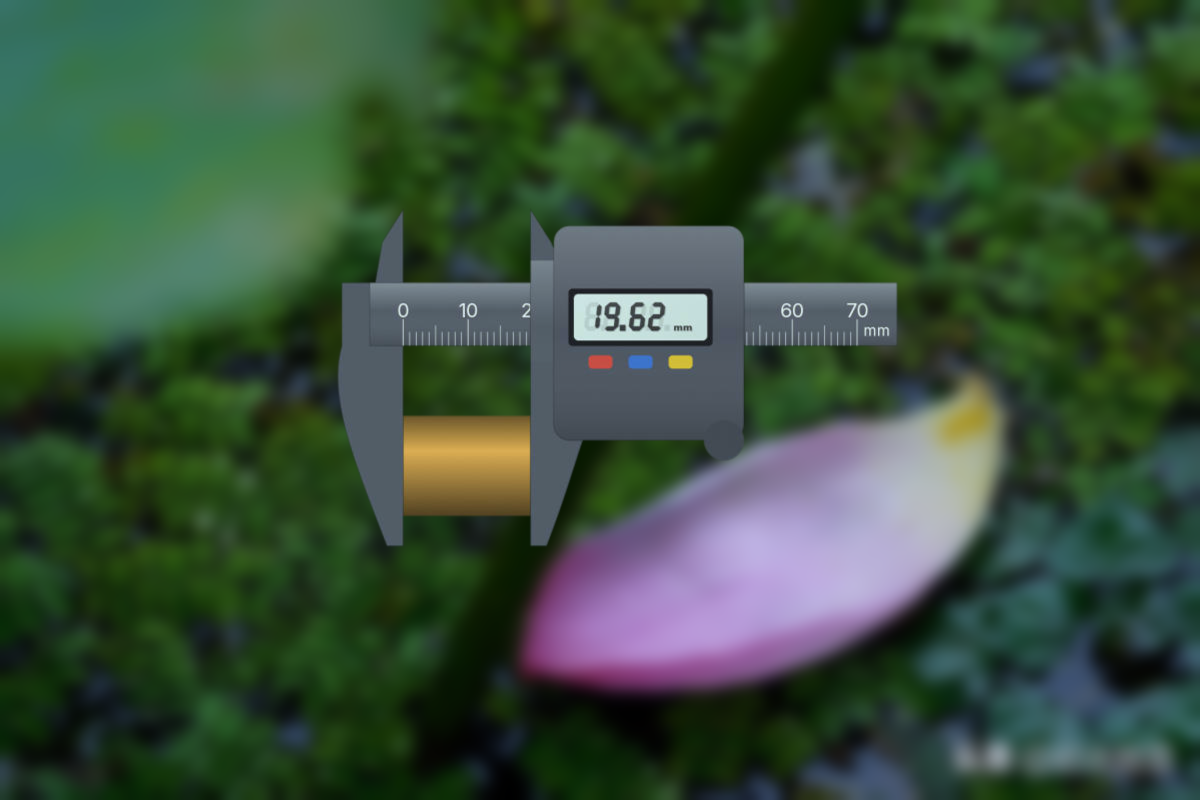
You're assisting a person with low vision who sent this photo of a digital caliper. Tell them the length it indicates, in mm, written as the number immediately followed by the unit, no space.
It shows 19.62mm
